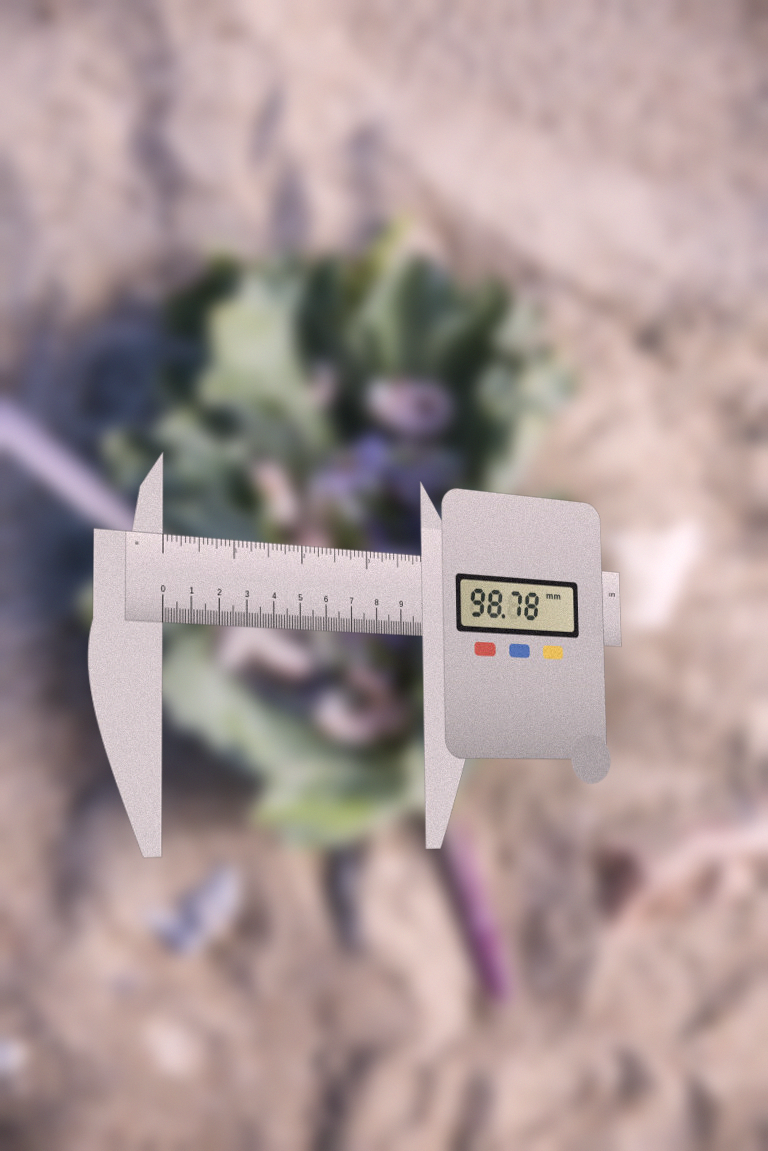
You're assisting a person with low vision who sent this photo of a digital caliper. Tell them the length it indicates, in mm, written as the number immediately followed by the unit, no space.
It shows 98.78mm
